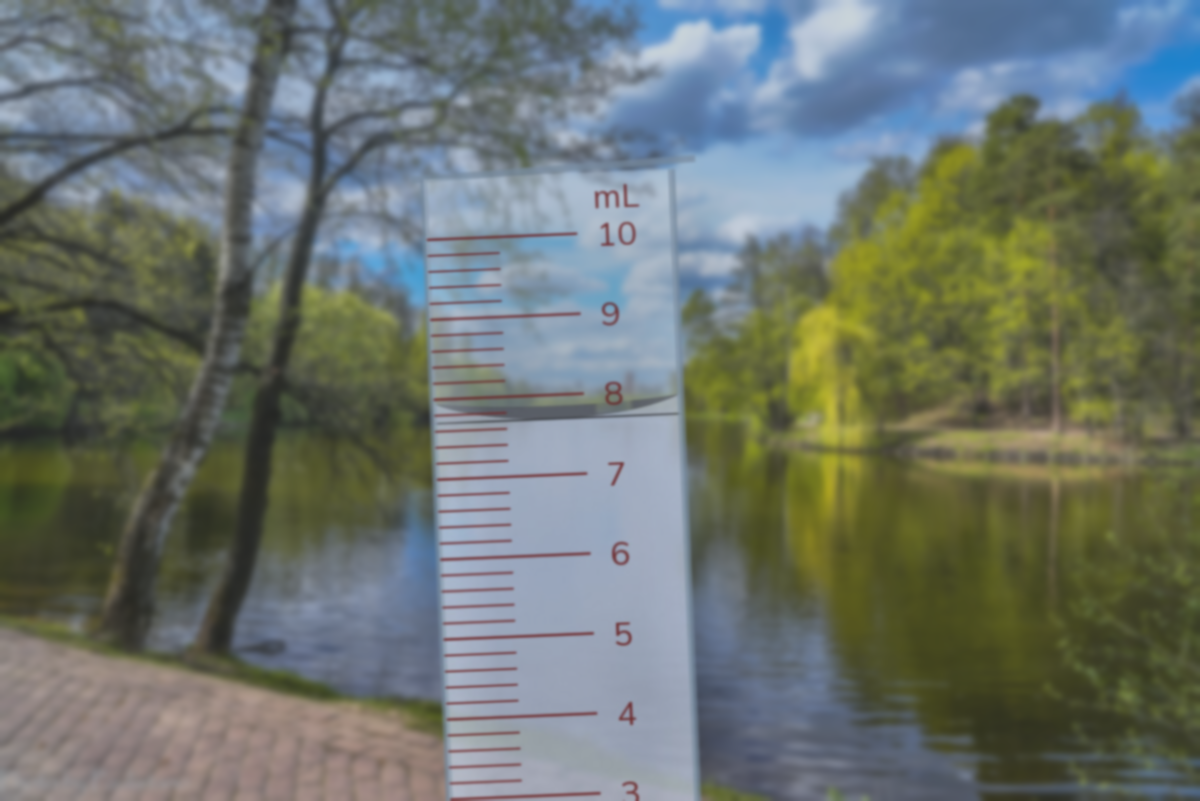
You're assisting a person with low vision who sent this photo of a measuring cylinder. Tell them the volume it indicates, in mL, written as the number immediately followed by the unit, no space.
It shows 7.7mL
